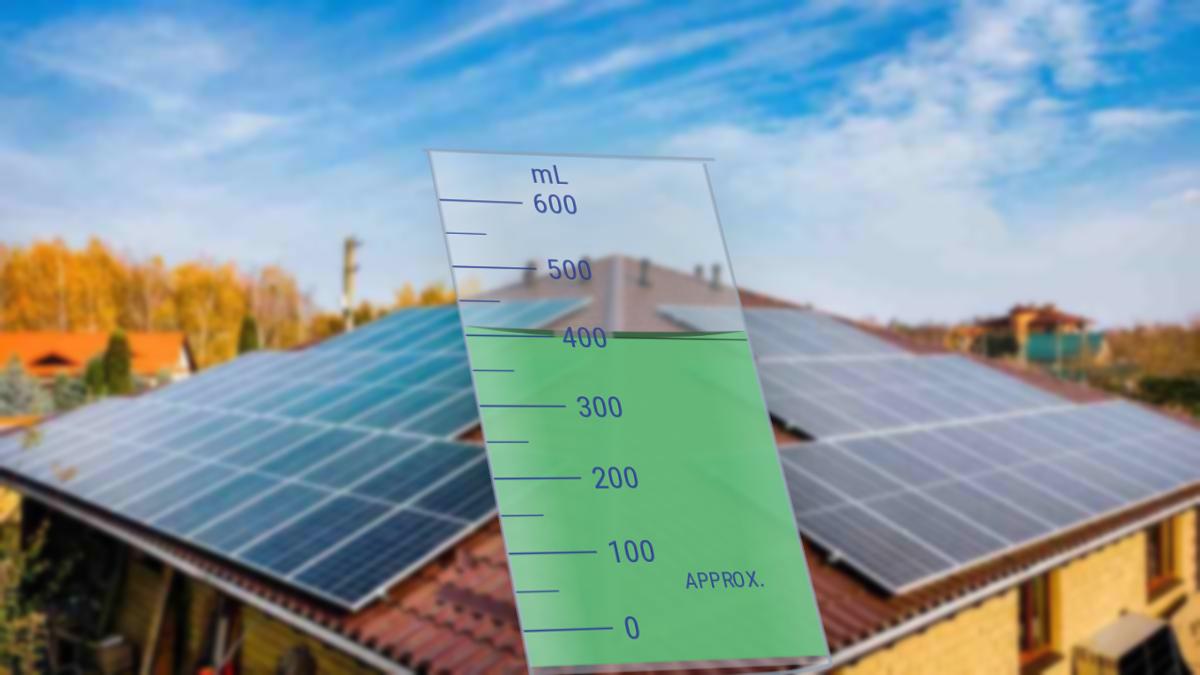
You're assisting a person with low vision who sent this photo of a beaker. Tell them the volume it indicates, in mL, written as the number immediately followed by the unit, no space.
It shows 400mL
